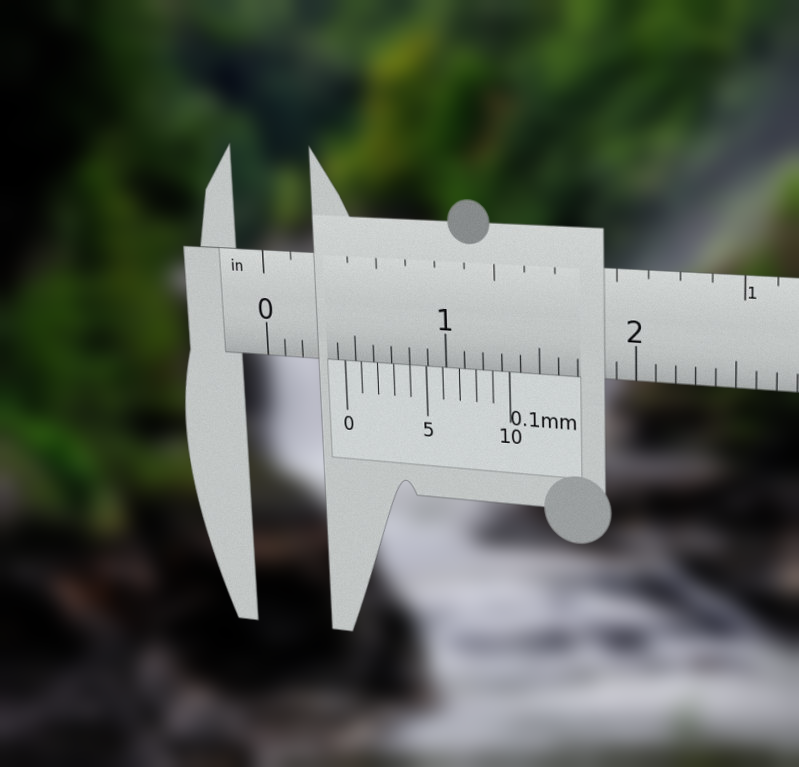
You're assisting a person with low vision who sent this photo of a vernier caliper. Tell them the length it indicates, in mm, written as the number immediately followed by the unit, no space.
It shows 4.4mm
